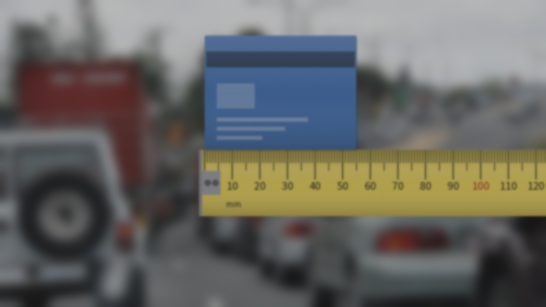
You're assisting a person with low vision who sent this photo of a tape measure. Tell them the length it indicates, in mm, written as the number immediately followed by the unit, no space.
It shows 55mm
